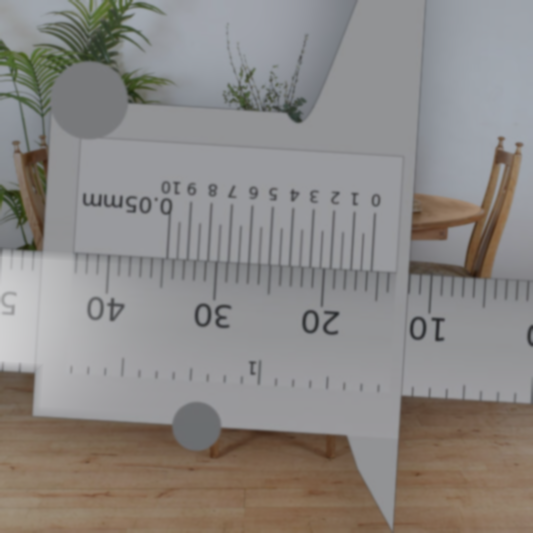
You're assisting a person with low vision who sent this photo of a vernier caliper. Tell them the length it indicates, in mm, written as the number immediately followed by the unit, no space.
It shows 15.6mm
